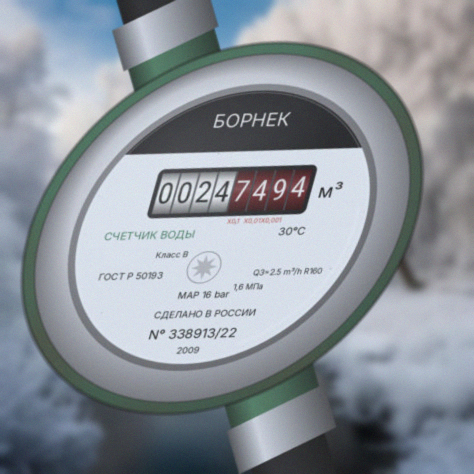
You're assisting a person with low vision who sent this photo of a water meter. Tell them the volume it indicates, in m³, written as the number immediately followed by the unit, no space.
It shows 24.7494m³
